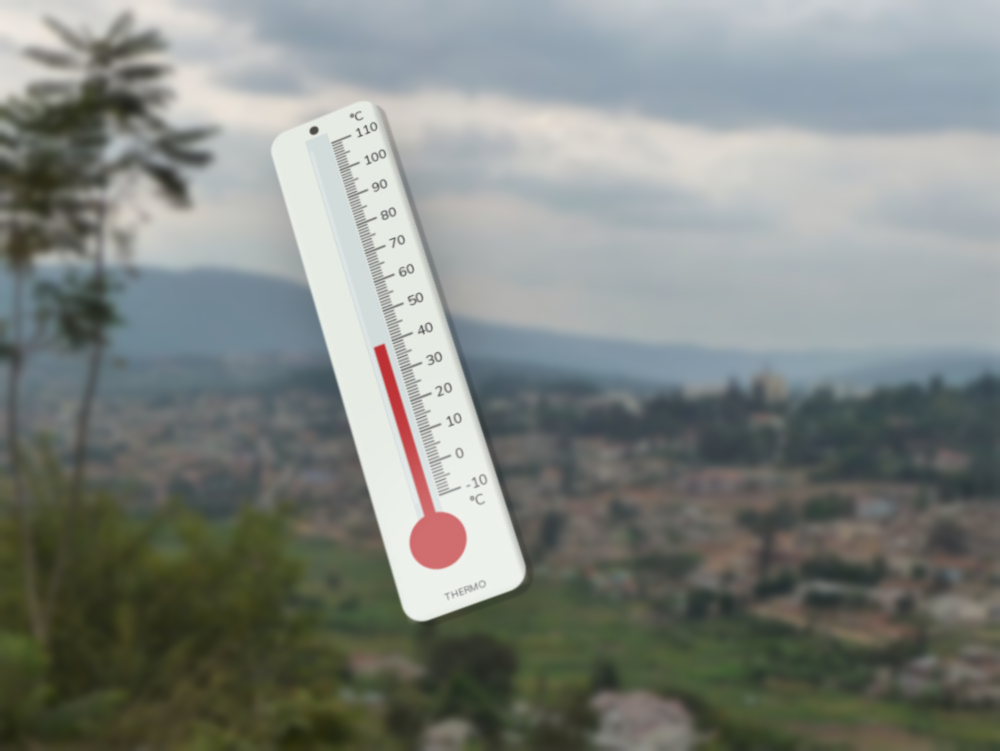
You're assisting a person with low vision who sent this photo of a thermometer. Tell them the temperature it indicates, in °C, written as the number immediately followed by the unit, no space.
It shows 40°C
